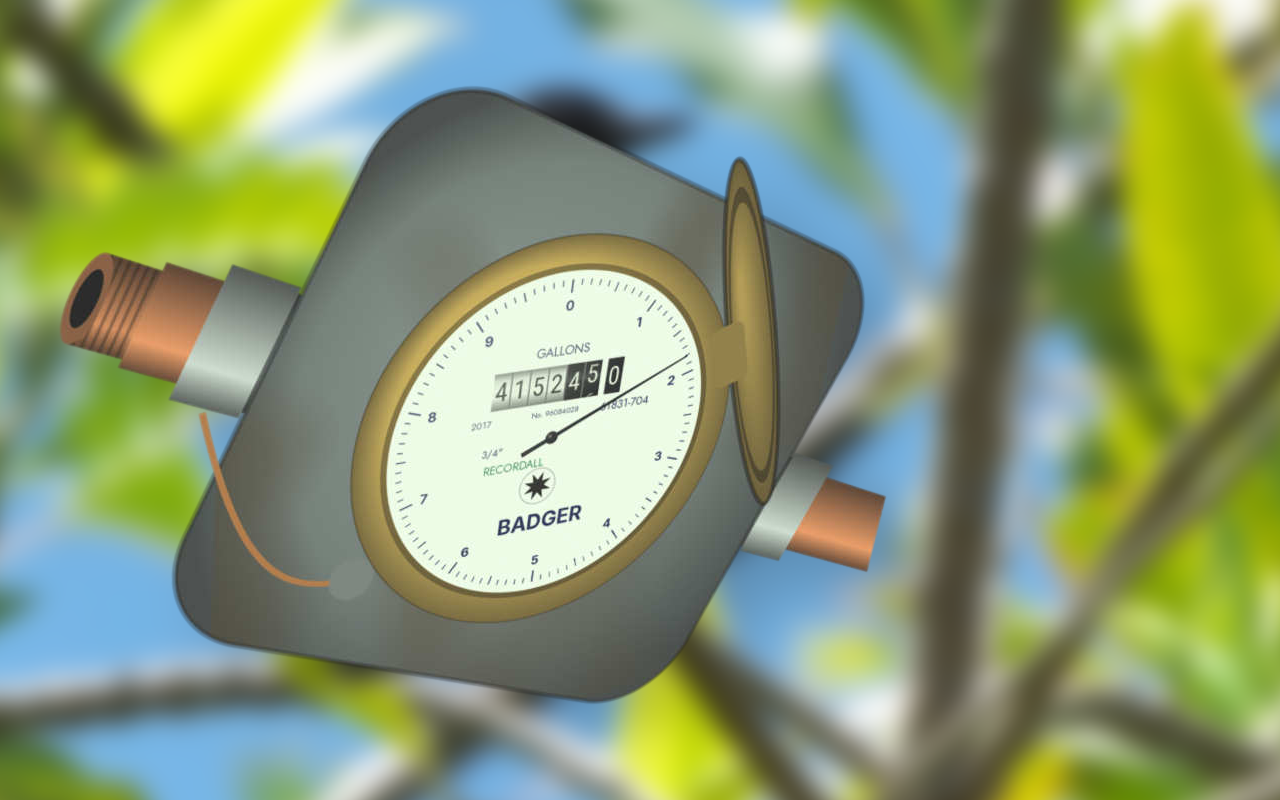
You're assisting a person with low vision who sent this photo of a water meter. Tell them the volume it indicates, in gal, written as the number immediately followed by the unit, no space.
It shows 4152451.8gal
